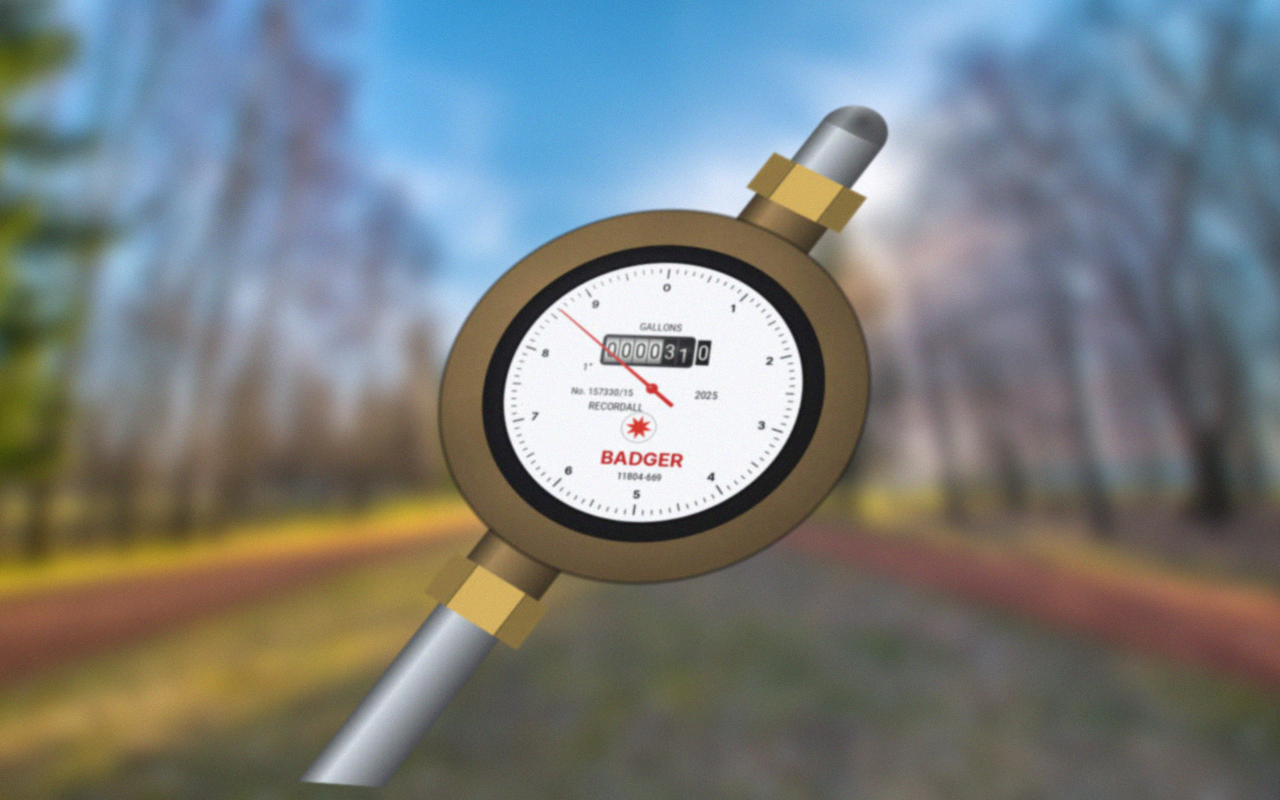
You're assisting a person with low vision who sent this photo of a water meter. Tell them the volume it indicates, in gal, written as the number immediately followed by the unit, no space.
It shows 308.6gal
